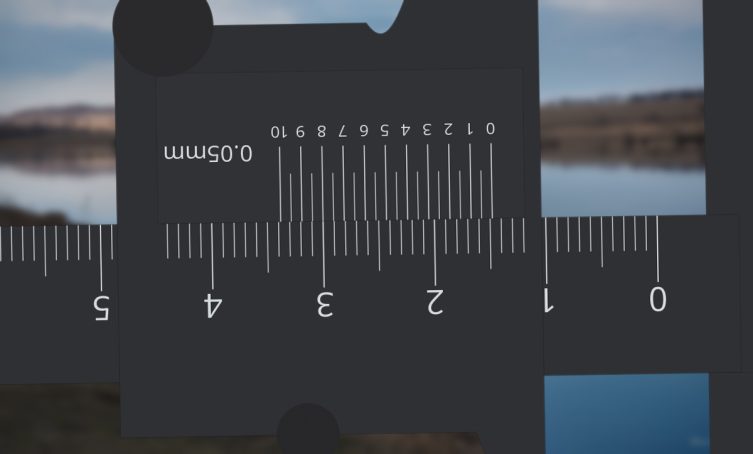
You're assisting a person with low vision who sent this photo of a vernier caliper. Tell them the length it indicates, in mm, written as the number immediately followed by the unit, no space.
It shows 14.8mm
